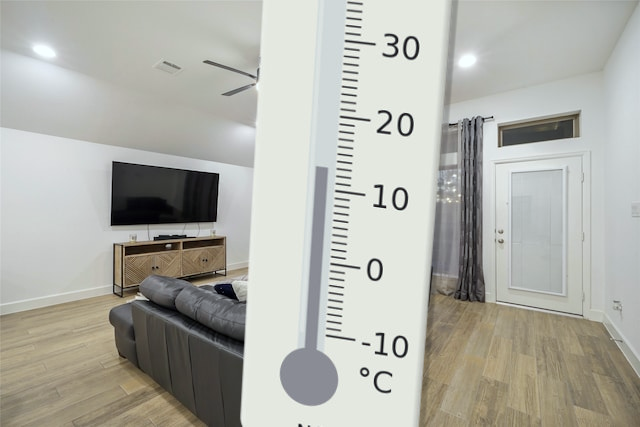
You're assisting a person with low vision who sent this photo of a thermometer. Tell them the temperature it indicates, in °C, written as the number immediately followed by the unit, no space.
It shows 13°C
